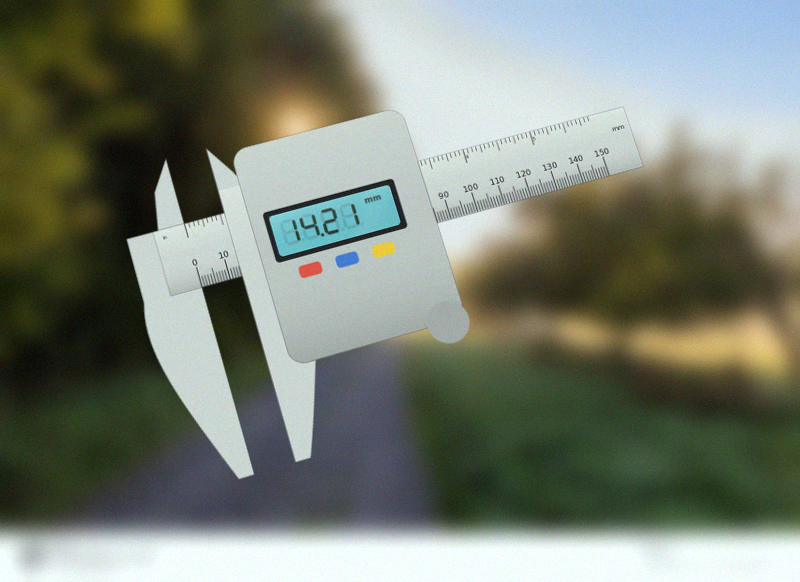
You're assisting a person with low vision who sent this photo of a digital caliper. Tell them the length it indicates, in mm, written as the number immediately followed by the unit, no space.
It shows 14.21mm
